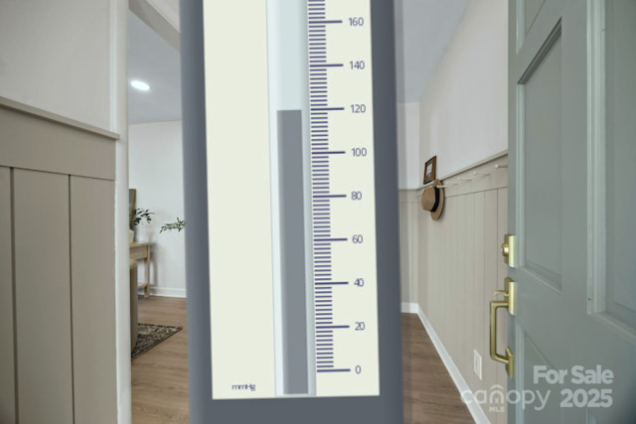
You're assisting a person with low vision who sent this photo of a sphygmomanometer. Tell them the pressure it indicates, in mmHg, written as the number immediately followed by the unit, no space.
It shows 120mmHg
